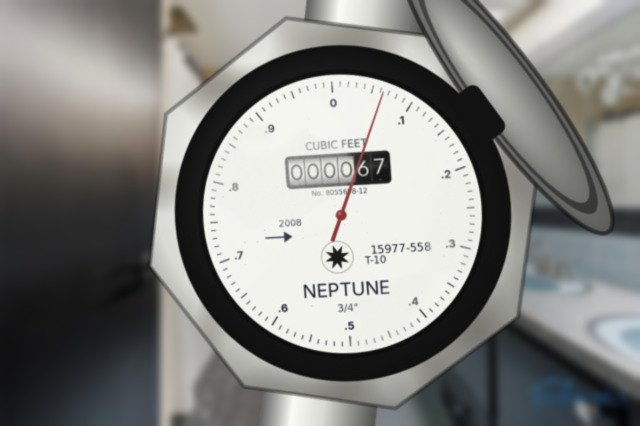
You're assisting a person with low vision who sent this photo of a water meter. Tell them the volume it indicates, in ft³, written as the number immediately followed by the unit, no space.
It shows 67.06ft³
